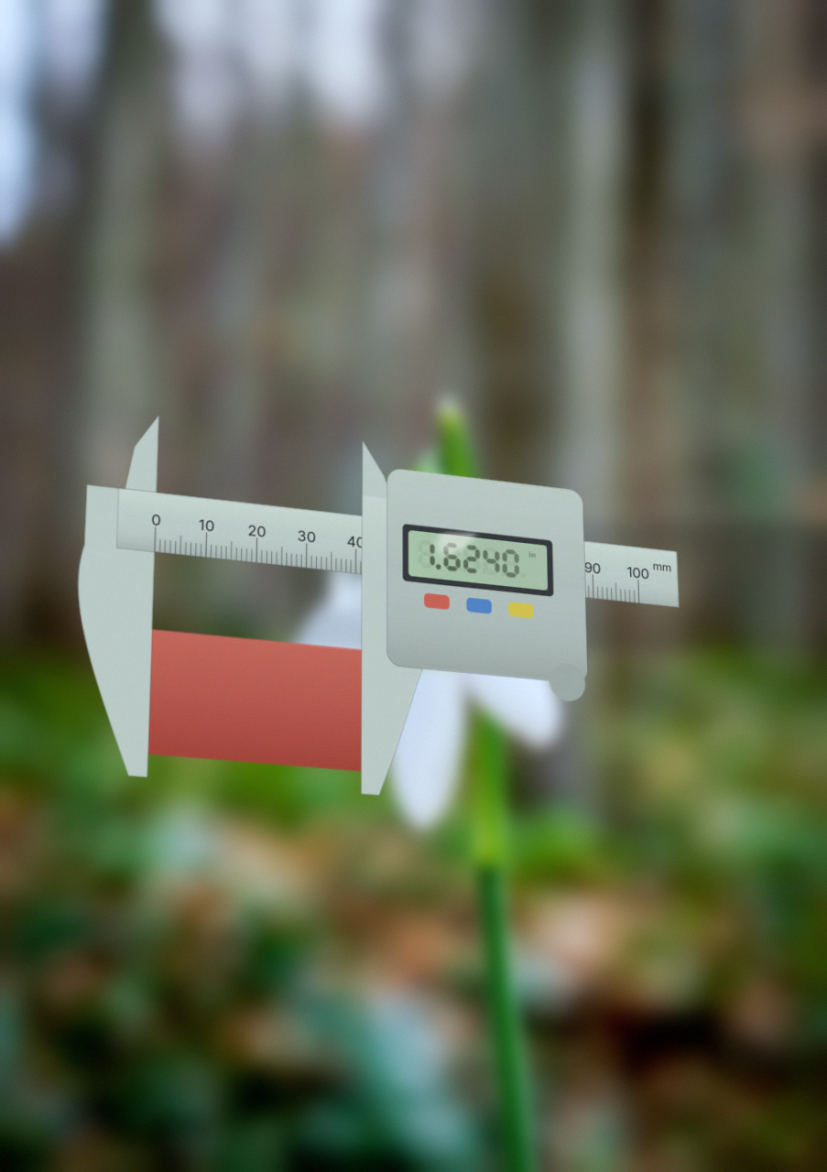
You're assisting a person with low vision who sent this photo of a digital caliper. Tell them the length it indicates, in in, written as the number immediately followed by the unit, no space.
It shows 1.6240in
